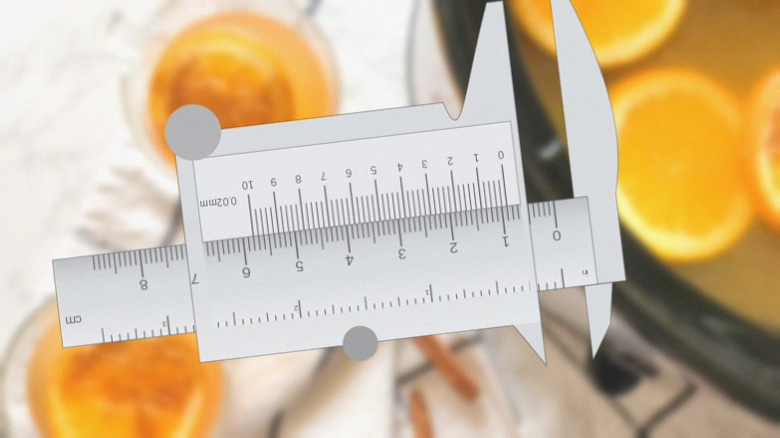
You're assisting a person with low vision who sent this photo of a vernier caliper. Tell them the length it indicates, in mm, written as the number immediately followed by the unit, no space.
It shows 9.0mm
